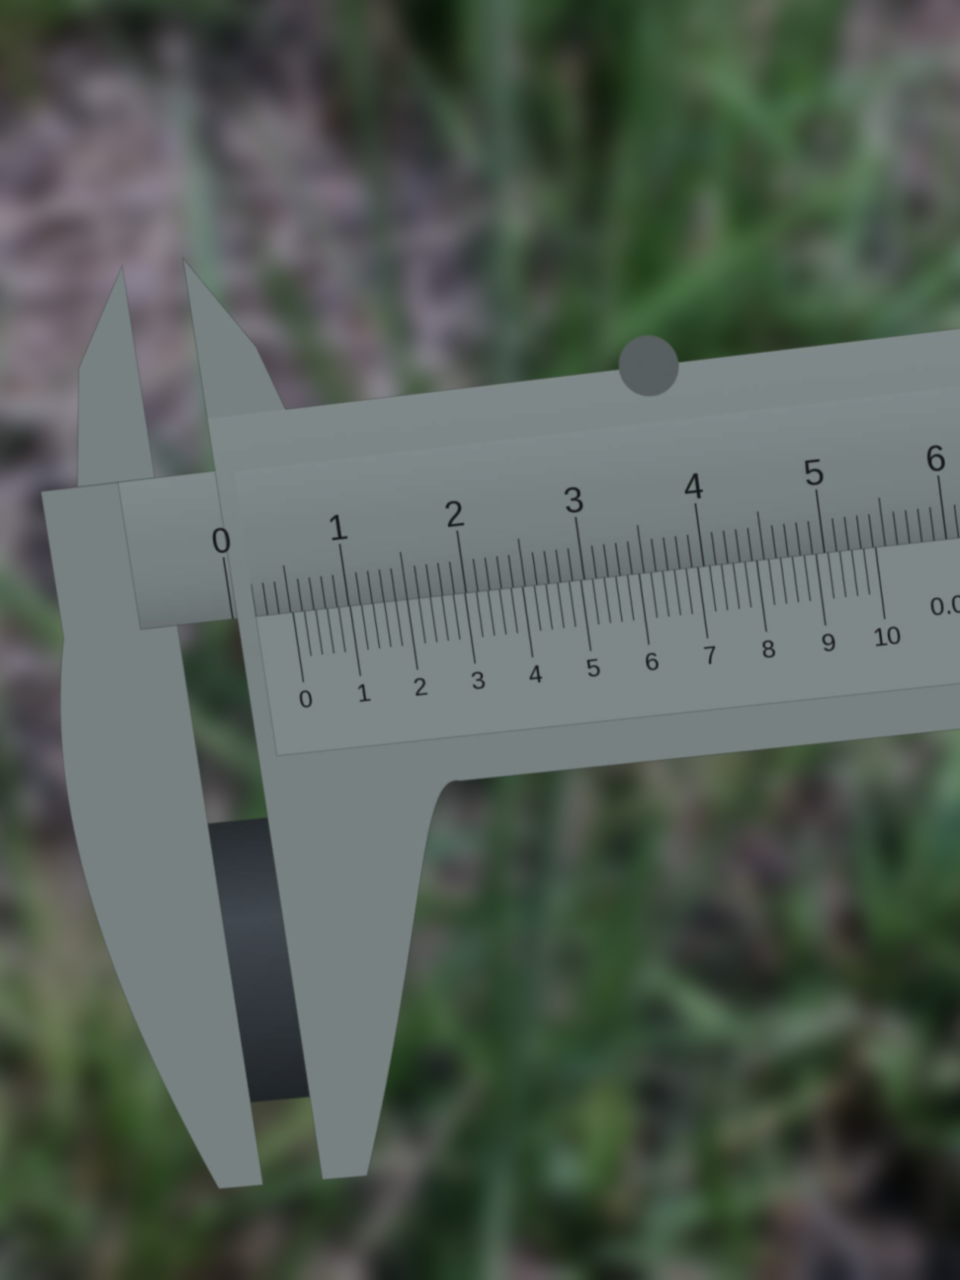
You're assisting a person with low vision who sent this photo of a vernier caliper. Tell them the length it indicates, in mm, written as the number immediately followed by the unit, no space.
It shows 5.2mm
